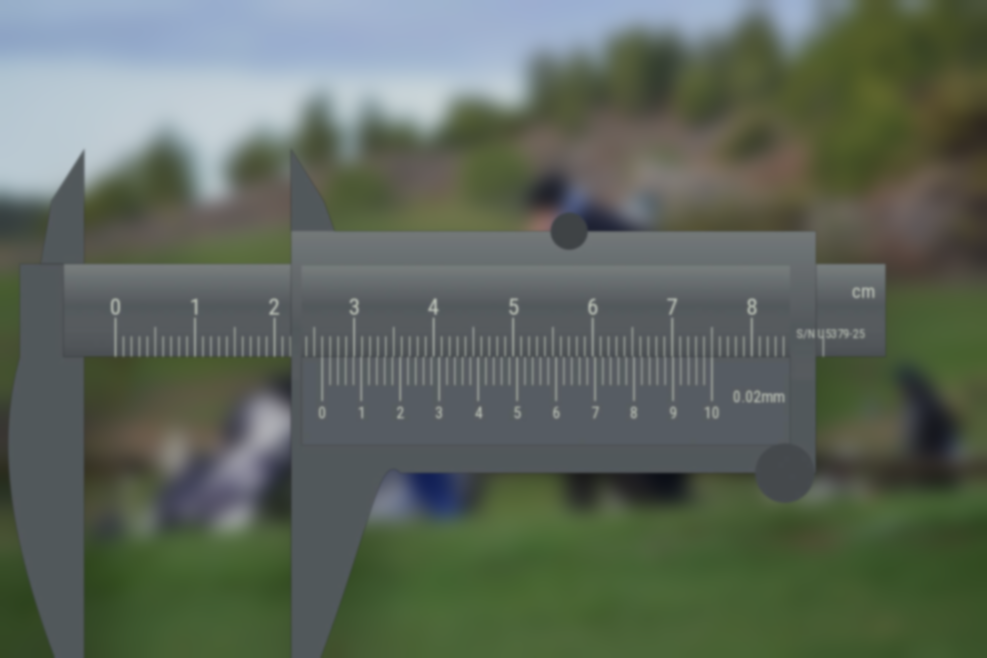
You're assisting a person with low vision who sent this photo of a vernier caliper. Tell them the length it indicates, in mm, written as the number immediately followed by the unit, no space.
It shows 26.0mm
